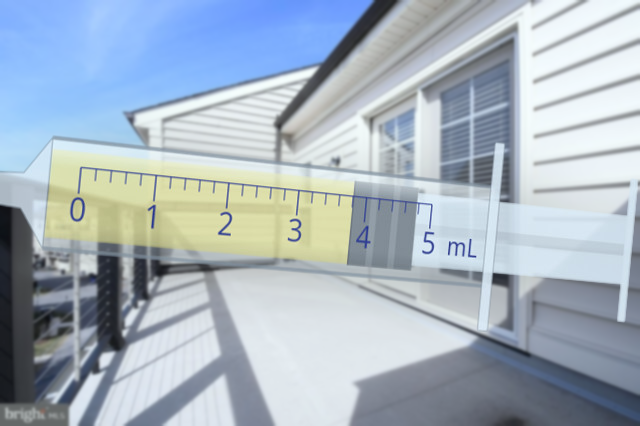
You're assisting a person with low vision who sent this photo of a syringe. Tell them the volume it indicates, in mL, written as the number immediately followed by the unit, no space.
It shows 3.8mL
